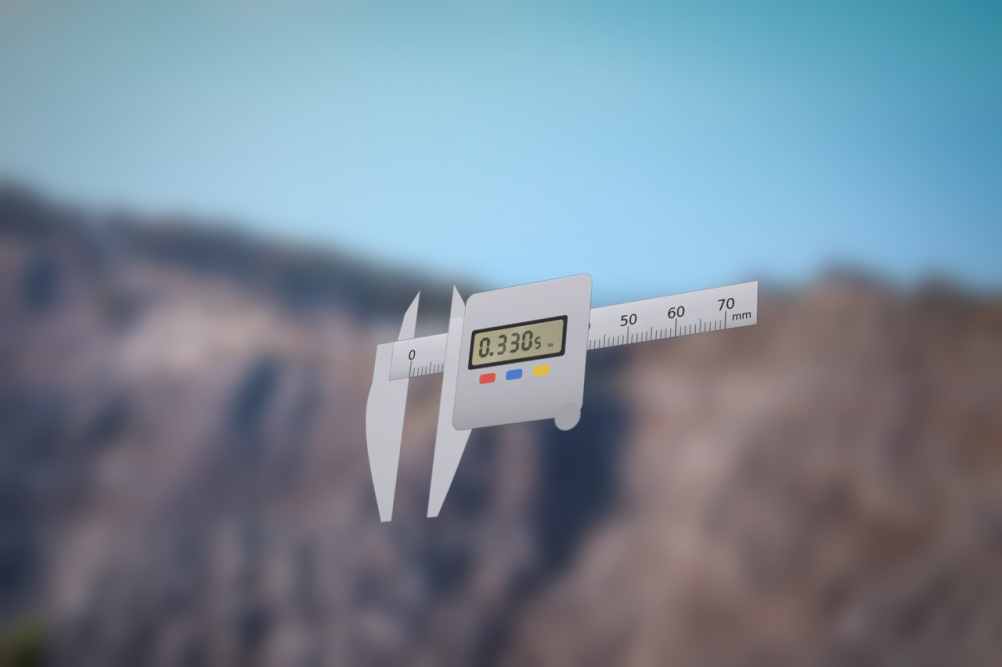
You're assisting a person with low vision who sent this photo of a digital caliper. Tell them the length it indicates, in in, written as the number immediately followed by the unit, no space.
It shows 0.3305in
